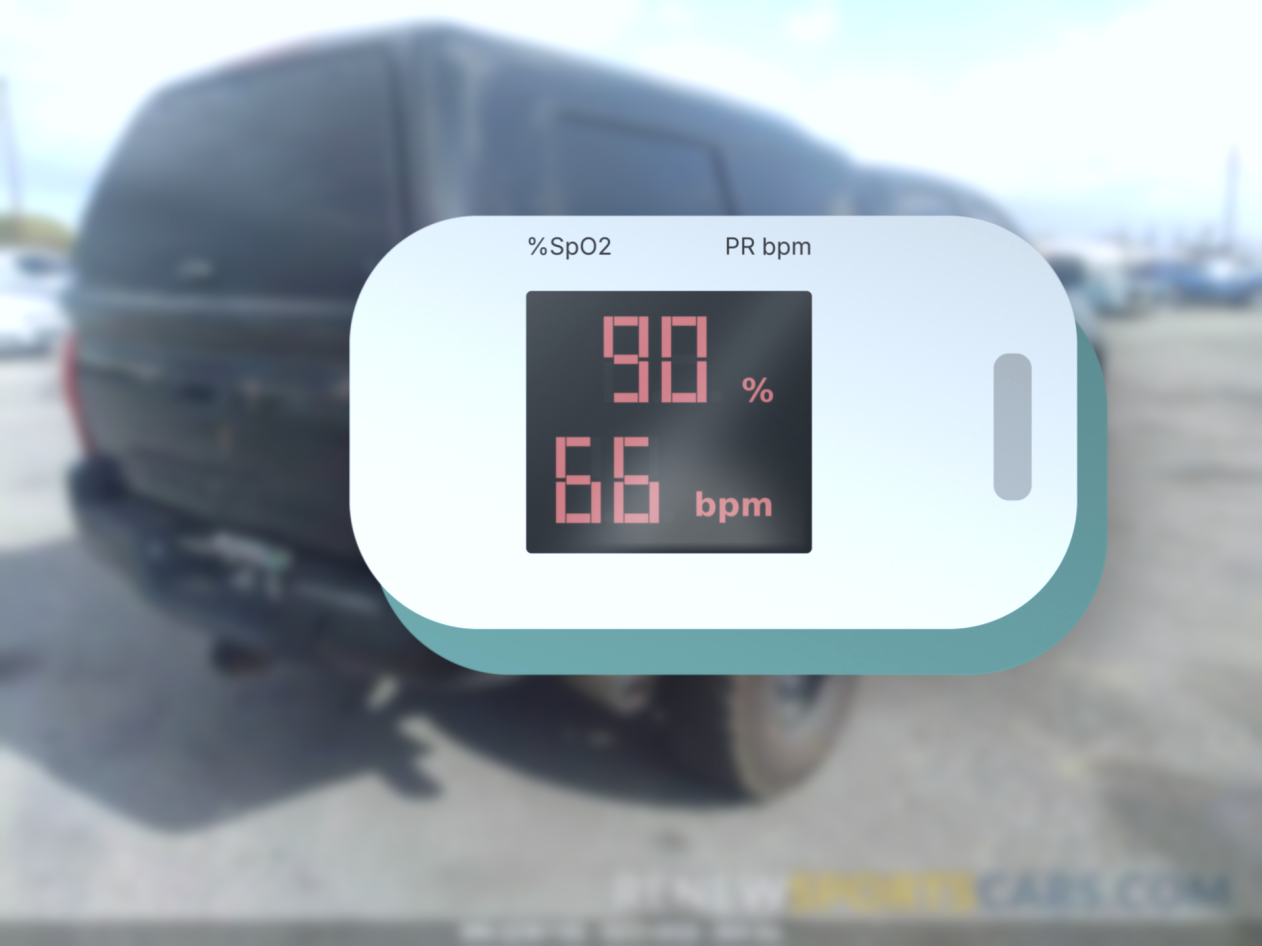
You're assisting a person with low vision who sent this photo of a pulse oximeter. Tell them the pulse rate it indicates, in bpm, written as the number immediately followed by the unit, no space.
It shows 66bpm
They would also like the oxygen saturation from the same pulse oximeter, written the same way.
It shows 90%
